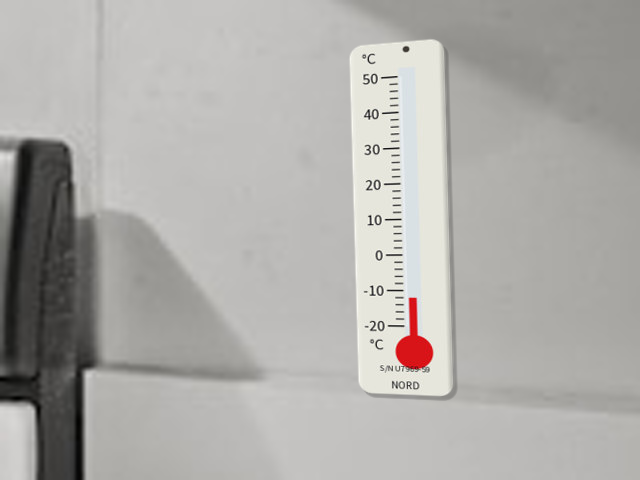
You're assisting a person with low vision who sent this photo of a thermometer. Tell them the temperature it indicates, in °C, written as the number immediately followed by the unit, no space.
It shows -12°C
